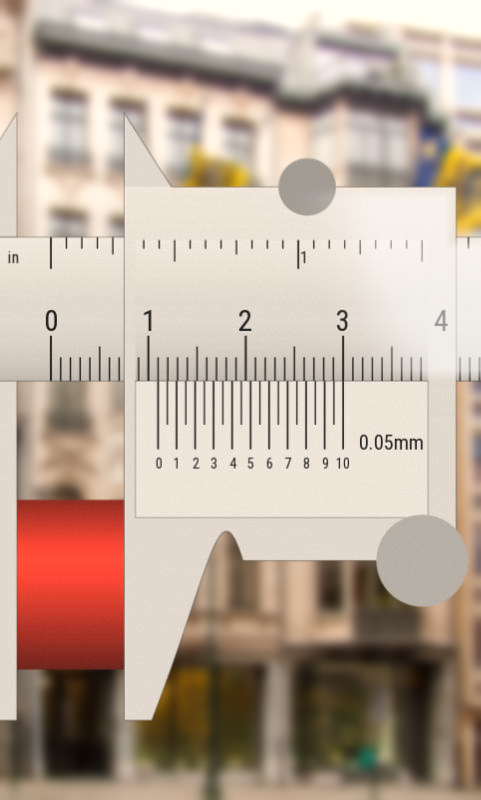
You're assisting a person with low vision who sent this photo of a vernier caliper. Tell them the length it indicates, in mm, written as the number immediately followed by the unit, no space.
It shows 11.0mm
